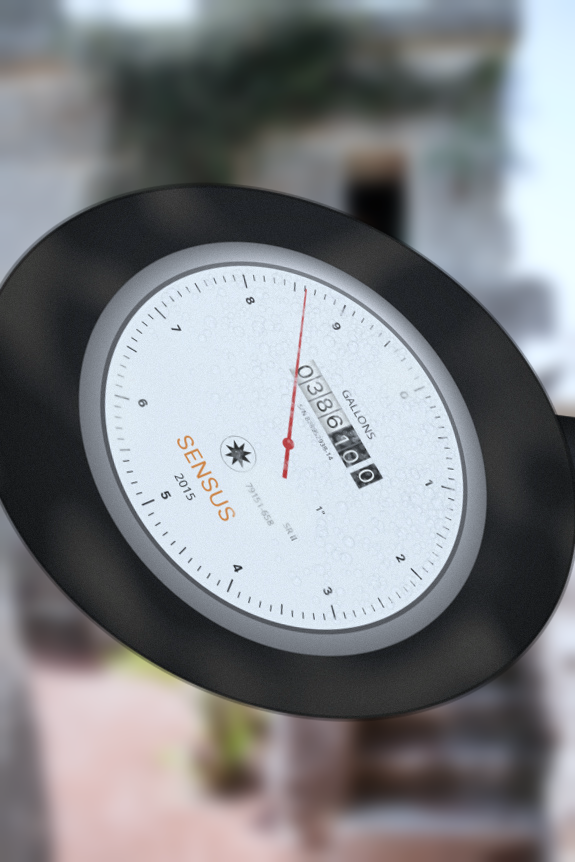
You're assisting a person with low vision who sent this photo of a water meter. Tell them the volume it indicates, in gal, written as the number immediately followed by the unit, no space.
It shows 386098.6gal
